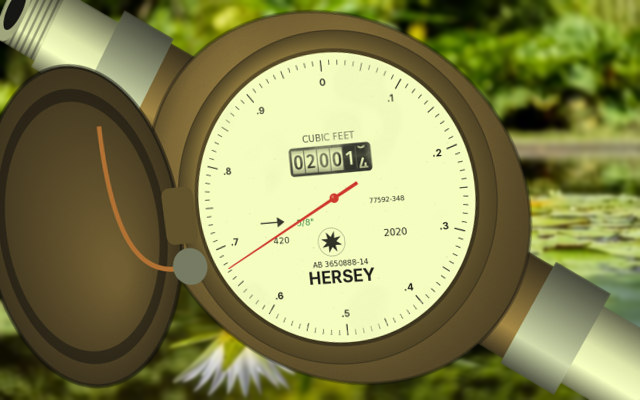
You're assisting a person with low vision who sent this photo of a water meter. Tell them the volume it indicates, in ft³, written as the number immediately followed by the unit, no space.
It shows 20013.67ft³
